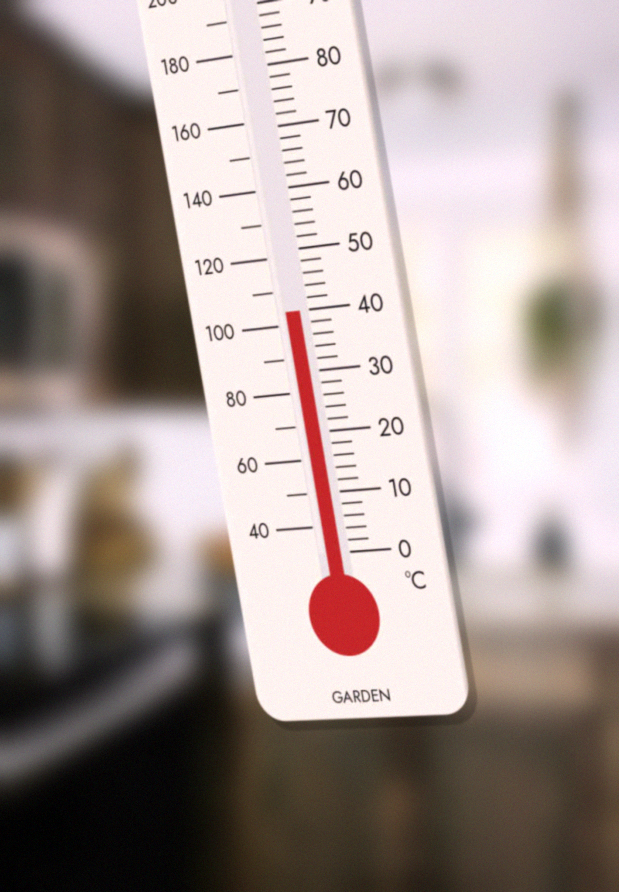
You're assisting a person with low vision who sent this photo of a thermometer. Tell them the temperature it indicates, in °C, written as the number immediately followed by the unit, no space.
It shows 40°C
